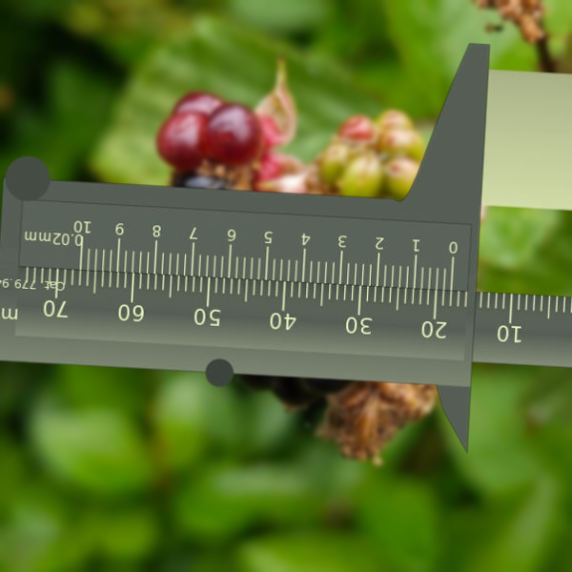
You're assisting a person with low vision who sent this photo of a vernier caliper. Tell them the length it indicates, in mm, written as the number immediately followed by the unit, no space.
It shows 18.0mm
